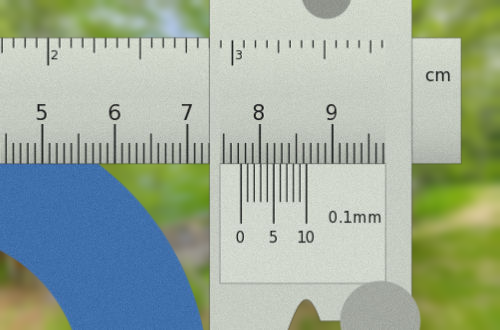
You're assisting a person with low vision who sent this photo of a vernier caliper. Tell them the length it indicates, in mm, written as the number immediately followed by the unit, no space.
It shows 77.4mm
